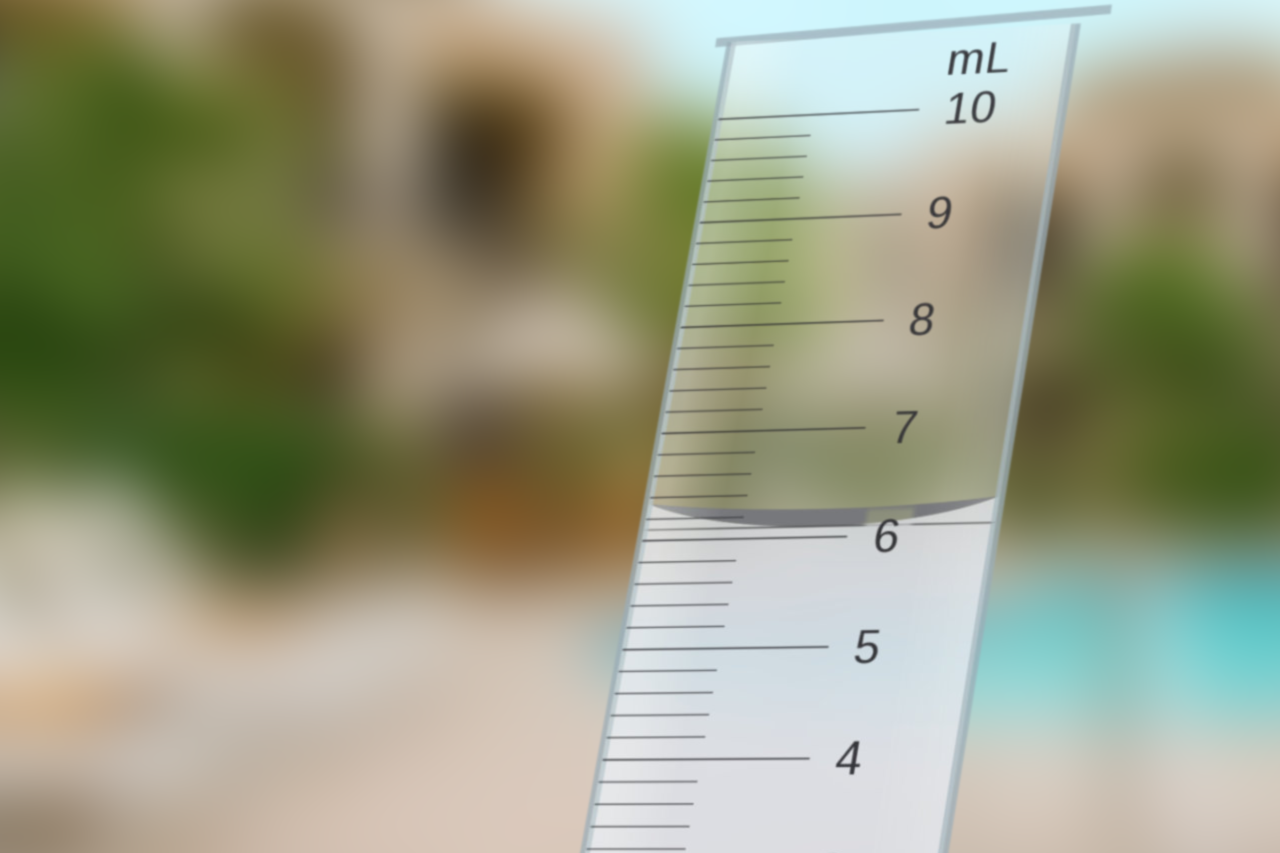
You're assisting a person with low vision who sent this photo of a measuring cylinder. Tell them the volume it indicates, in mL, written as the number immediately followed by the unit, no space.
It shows 6.1mL
